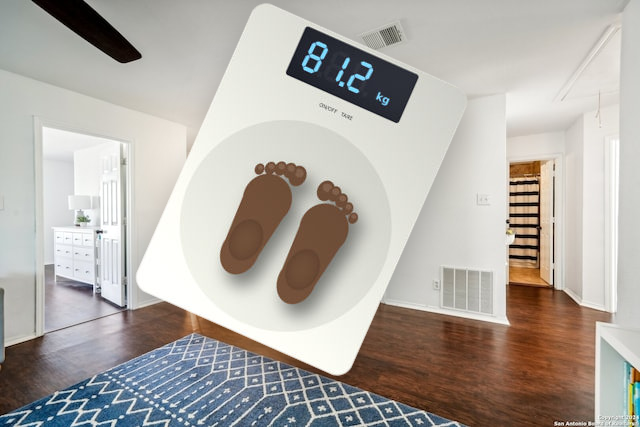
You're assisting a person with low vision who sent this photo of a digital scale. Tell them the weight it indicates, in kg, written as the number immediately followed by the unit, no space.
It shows 81.2kg
